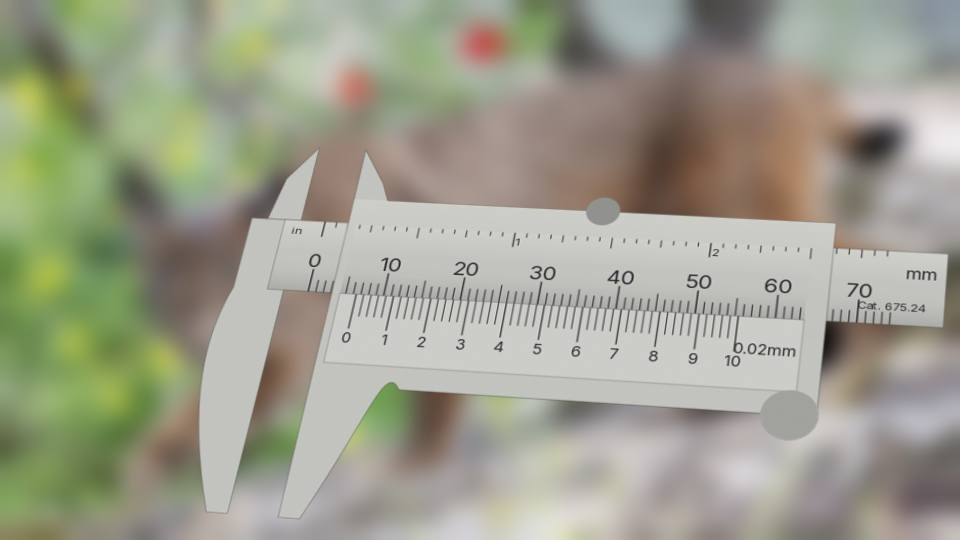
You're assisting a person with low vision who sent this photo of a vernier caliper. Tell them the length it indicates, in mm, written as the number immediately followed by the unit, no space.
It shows 6.4mm
